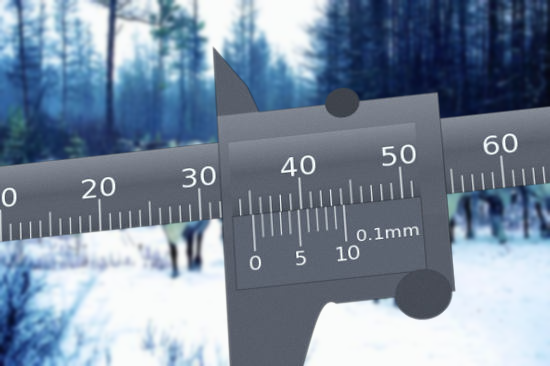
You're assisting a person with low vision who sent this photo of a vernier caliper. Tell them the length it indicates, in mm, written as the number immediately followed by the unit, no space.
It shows 35.2mm
